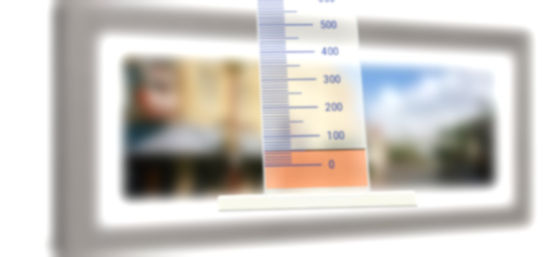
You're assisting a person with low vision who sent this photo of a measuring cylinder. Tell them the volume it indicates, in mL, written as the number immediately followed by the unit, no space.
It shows 50mL
